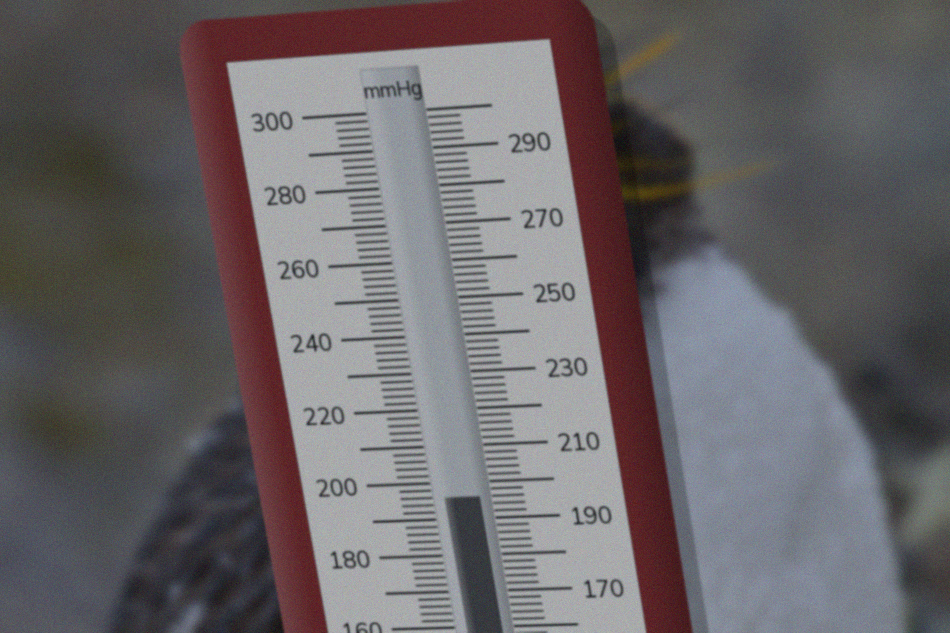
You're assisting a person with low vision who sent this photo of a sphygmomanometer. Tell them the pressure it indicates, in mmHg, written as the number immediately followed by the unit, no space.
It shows 196mmHg
